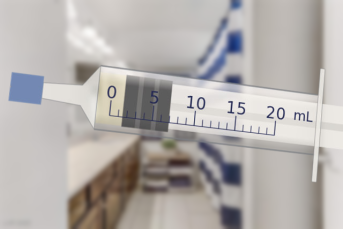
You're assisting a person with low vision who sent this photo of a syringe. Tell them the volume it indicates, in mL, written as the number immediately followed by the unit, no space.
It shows 1.5mL
